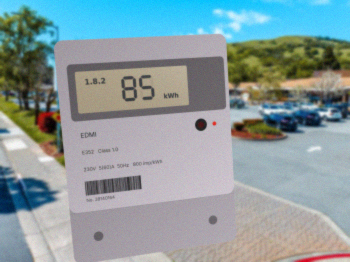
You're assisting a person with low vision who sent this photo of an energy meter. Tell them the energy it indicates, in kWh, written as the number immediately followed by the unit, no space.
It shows 85kWh
